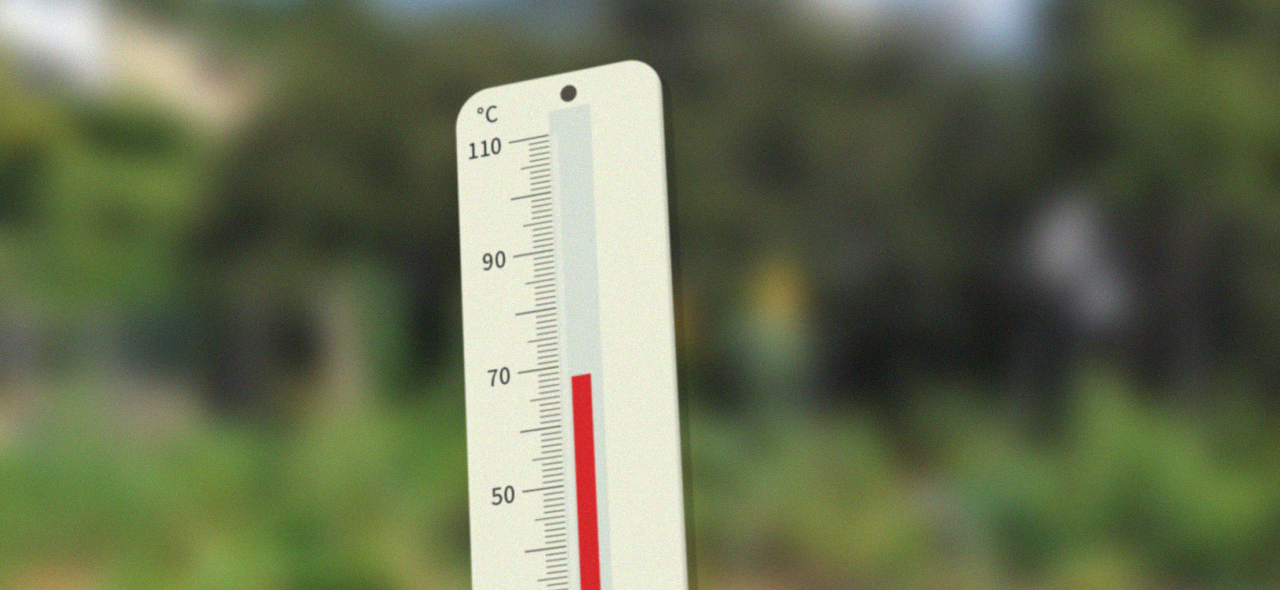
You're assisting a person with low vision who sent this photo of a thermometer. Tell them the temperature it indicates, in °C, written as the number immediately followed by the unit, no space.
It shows 68°C
